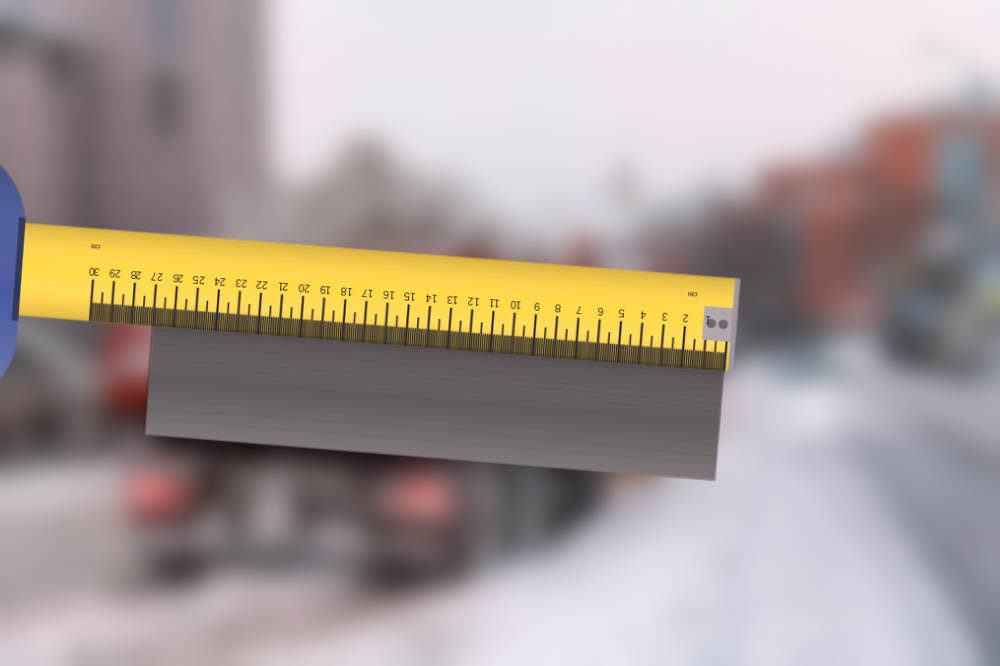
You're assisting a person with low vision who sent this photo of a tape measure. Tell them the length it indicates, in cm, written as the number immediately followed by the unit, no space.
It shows 27cm
